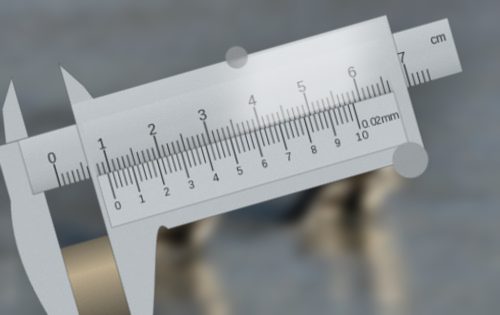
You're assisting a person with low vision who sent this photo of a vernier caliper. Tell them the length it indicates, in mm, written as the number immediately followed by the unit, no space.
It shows 9.5mm
